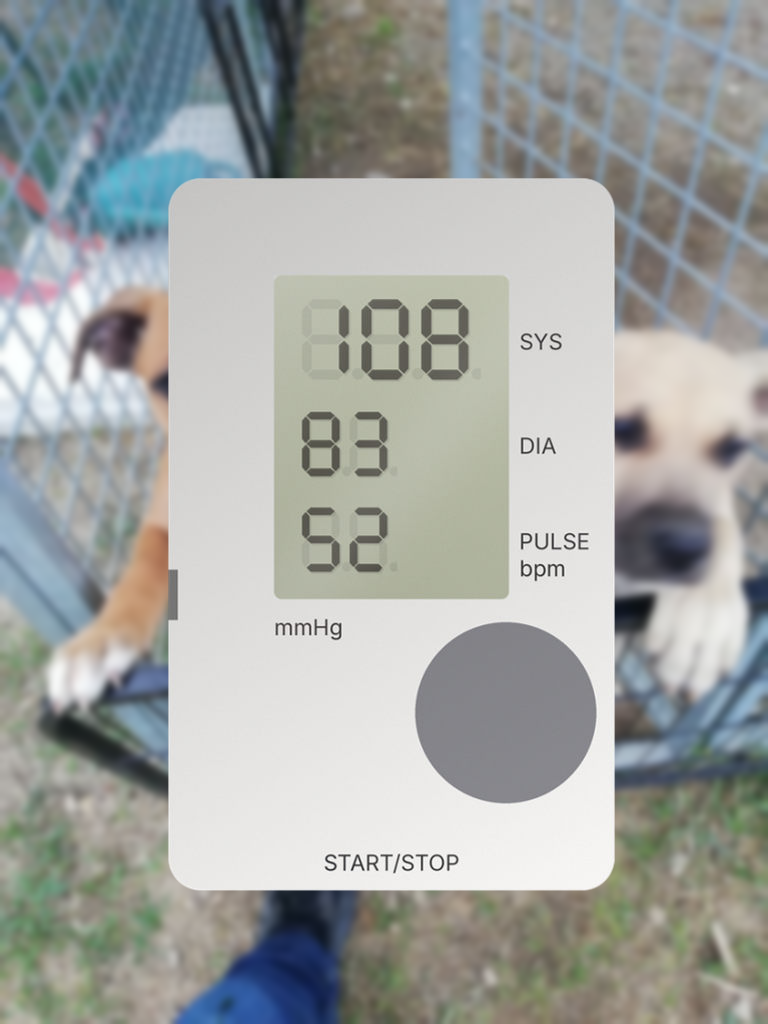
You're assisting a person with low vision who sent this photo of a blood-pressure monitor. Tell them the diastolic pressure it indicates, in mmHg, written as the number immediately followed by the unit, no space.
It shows 83mmHg
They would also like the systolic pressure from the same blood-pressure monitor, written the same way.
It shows 108mmHg
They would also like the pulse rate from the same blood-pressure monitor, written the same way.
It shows 52bpm
